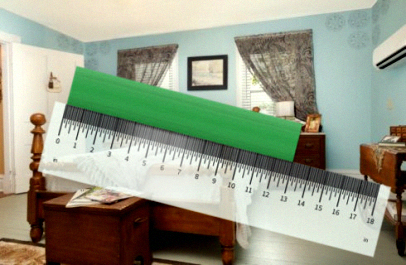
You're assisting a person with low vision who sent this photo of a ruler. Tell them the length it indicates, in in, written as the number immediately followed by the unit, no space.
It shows 13in
